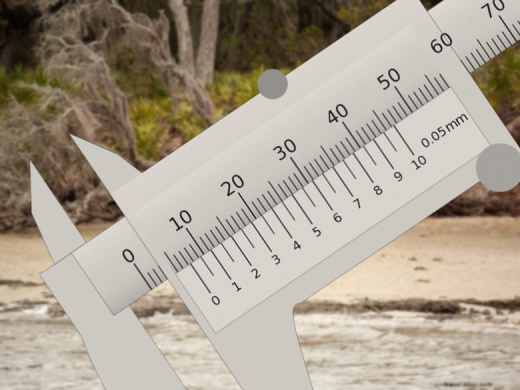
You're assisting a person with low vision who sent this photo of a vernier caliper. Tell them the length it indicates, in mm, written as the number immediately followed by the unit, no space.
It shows 7.4mm
